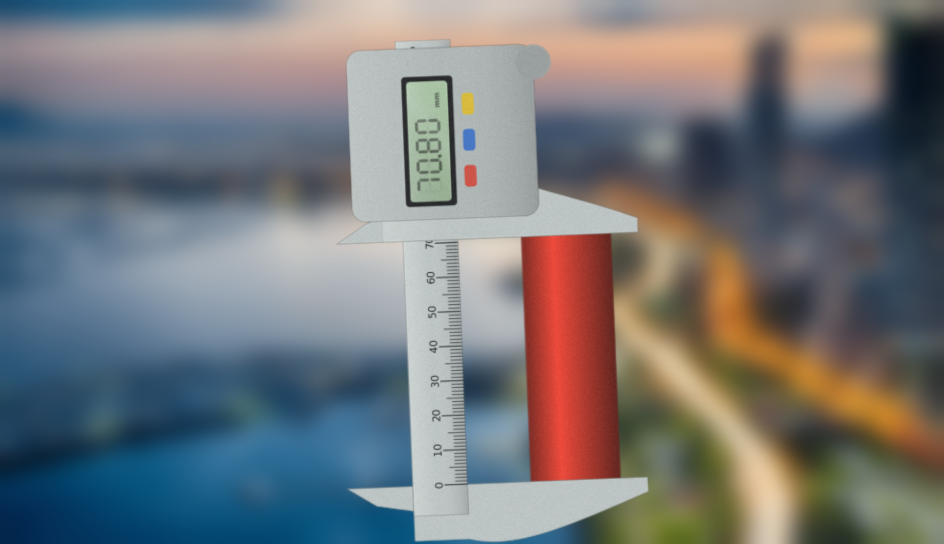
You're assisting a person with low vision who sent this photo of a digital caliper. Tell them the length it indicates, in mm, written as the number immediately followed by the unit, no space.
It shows 70.80mm
